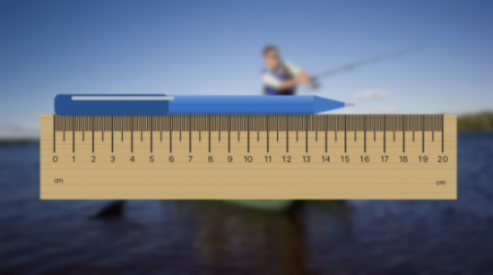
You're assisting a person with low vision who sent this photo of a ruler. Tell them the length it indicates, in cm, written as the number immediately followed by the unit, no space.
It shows 15.5cm
